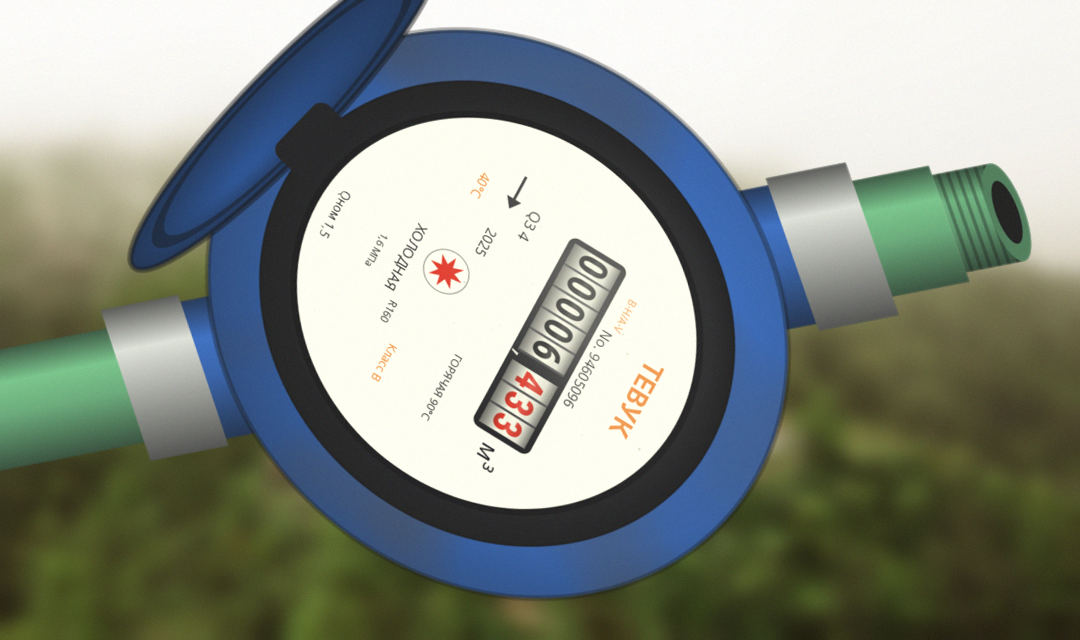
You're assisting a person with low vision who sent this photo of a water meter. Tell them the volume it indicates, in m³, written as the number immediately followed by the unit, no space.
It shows 6.433m³
